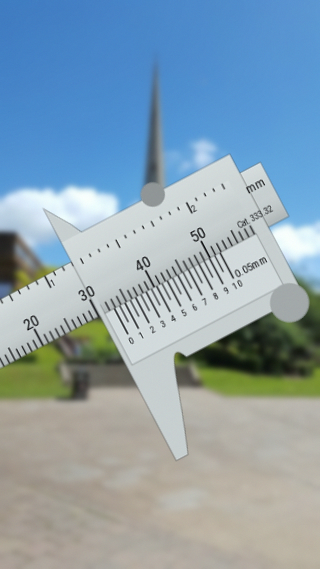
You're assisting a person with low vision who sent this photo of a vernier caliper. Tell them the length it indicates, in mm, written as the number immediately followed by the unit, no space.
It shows 32.8mm
